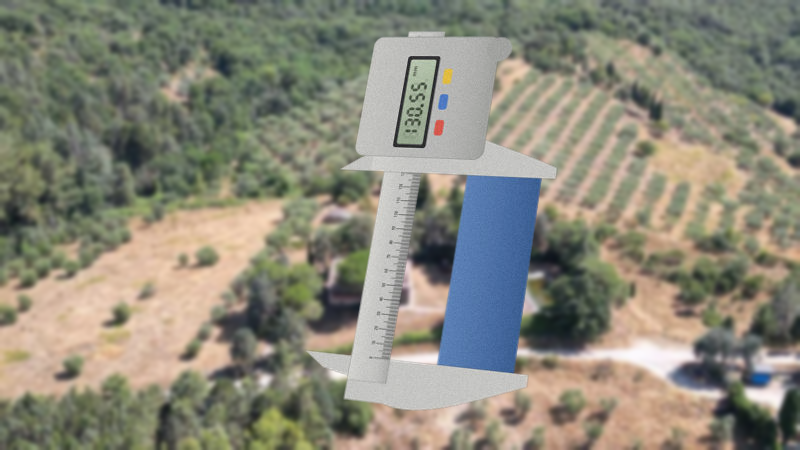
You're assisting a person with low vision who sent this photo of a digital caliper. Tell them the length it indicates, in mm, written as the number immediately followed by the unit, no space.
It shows 130.55mm
